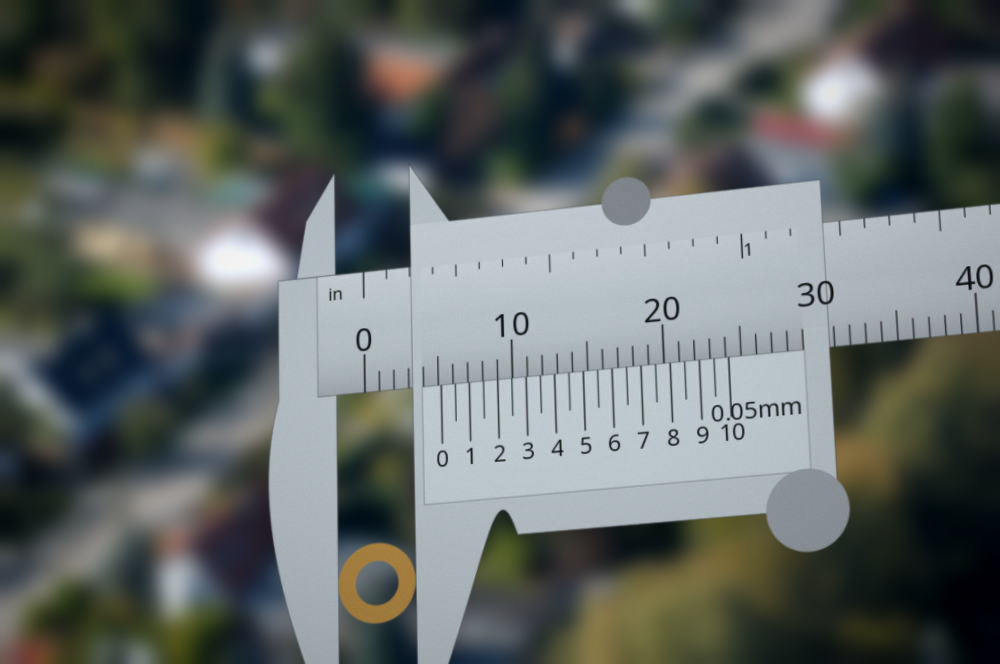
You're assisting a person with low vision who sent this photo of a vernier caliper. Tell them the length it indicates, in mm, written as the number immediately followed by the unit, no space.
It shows 5.2mm
